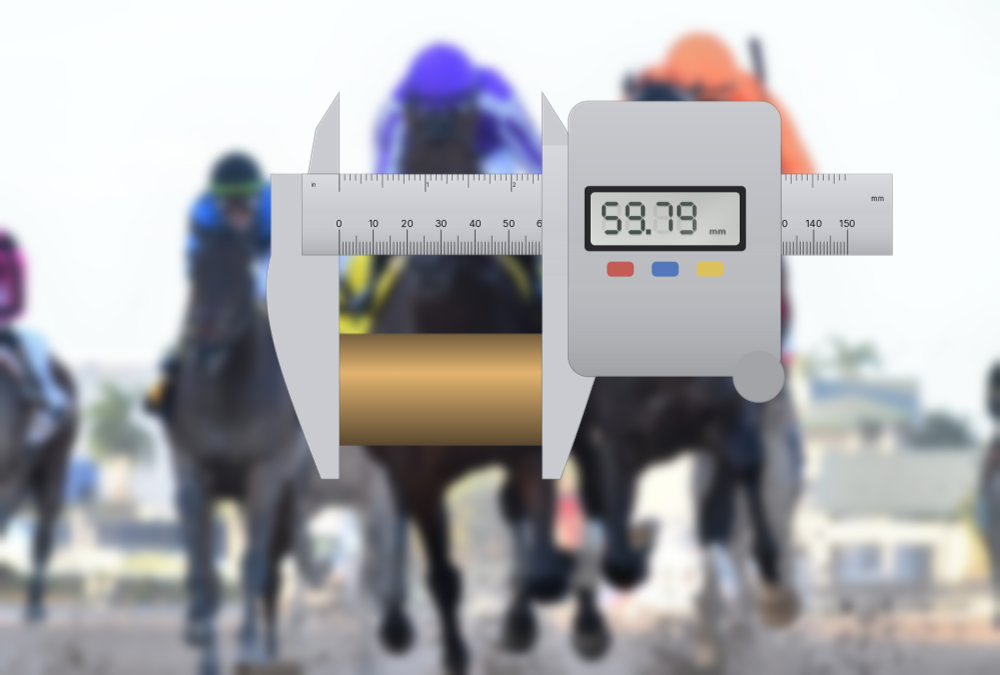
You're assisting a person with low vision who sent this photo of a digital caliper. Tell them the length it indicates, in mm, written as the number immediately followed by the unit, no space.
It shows 59.79mm
